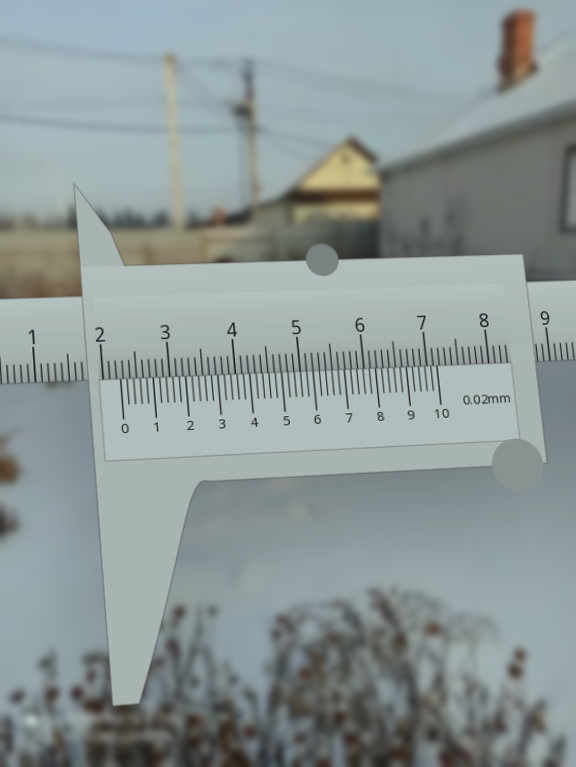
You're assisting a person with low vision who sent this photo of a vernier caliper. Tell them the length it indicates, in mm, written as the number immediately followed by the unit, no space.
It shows 22.6mm
